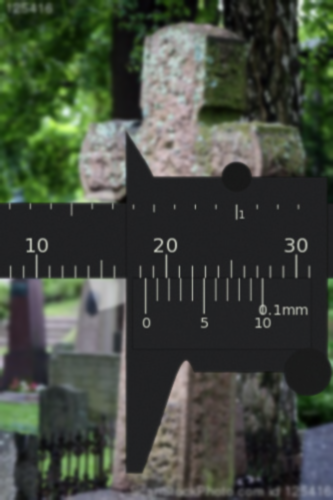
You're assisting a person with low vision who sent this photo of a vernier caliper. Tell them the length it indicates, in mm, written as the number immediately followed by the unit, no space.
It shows 18.4mm
